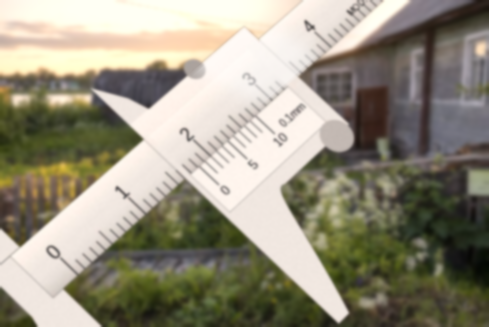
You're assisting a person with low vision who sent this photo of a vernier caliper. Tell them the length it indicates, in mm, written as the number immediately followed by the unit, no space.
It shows 18.2mm
